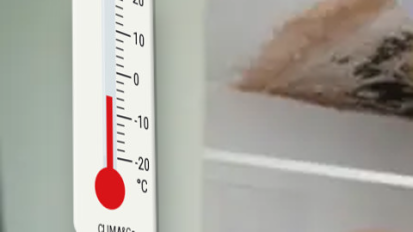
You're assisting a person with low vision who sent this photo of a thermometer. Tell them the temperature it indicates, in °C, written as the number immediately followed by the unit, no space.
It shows -6°C
